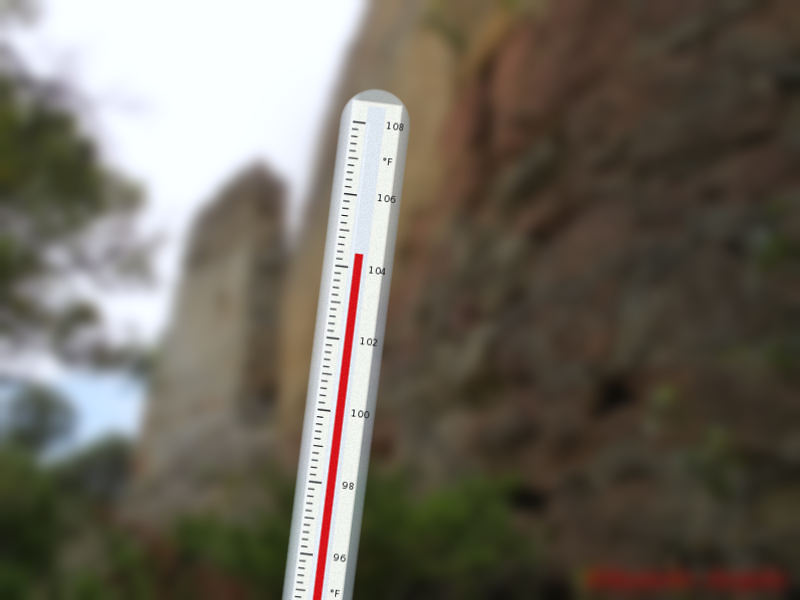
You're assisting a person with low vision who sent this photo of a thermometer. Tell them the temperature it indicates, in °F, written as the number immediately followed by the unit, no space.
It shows 104.4°F
